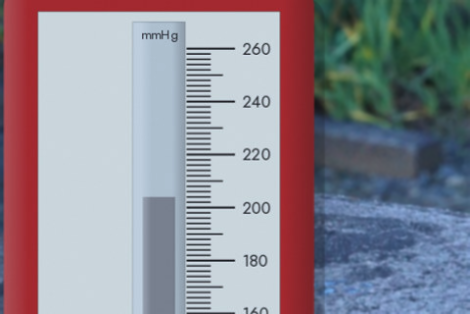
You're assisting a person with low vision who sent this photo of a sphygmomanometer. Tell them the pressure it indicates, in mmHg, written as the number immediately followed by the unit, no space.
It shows 204mmHg
